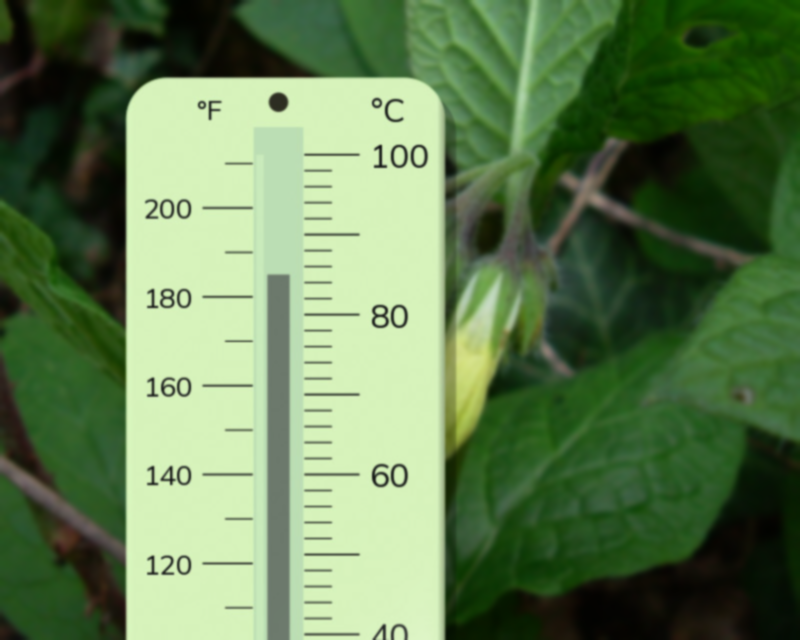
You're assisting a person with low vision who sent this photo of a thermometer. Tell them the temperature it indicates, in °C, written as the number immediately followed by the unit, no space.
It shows 85°C
